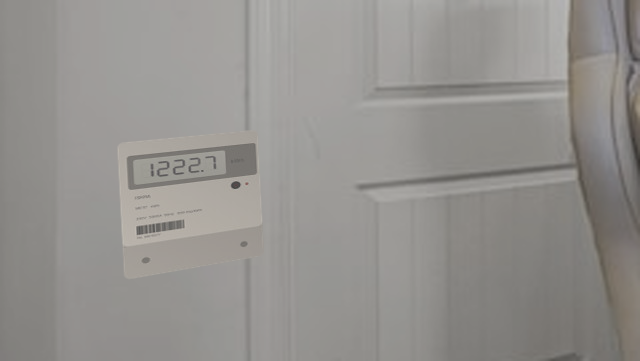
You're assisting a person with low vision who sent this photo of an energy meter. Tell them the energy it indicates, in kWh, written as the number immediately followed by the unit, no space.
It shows 1222.7kWh
